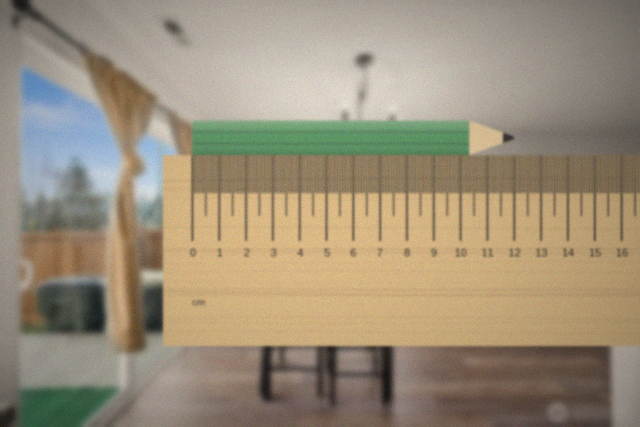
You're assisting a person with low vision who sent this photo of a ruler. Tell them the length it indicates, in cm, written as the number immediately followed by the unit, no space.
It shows 12cm
